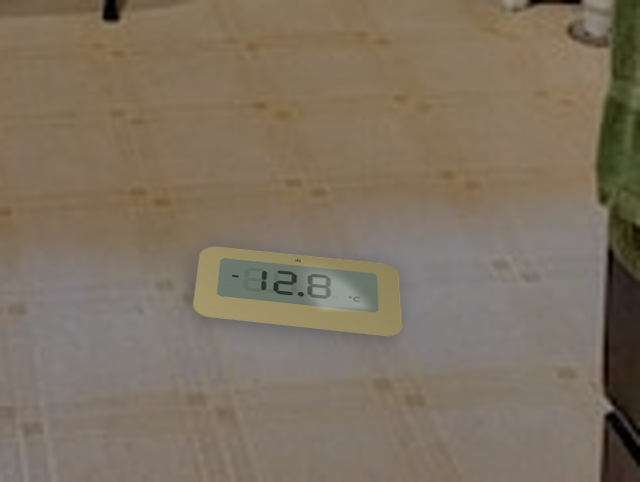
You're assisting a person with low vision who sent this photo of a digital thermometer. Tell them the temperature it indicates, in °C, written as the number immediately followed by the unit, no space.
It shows -12.8°C
